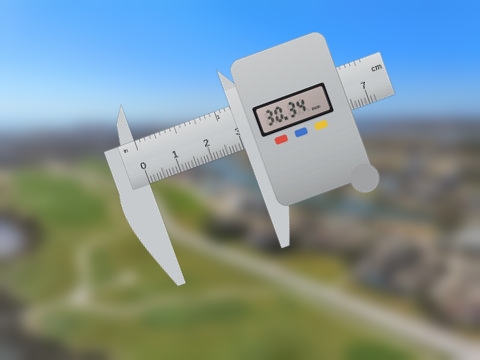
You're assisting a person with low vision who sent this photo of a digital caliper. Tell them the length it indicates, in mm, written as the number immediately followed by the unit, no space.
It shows 30.34mm
